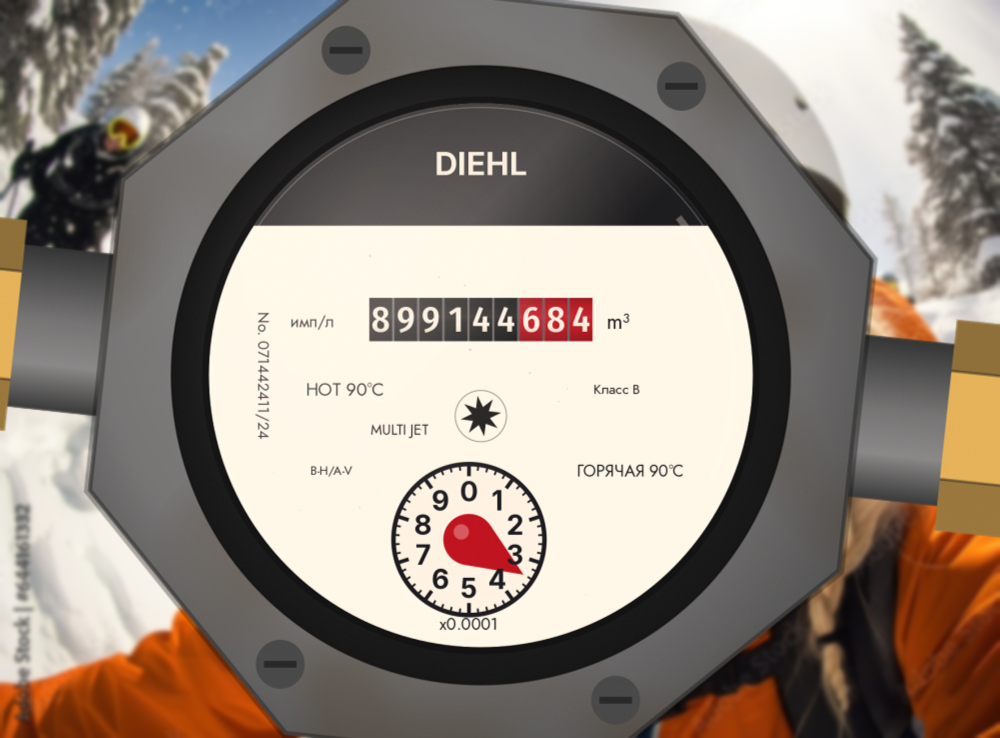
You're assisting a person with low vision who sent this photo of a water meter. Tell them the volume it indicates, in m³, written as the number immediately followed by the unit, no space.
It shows 899144.6843m³
